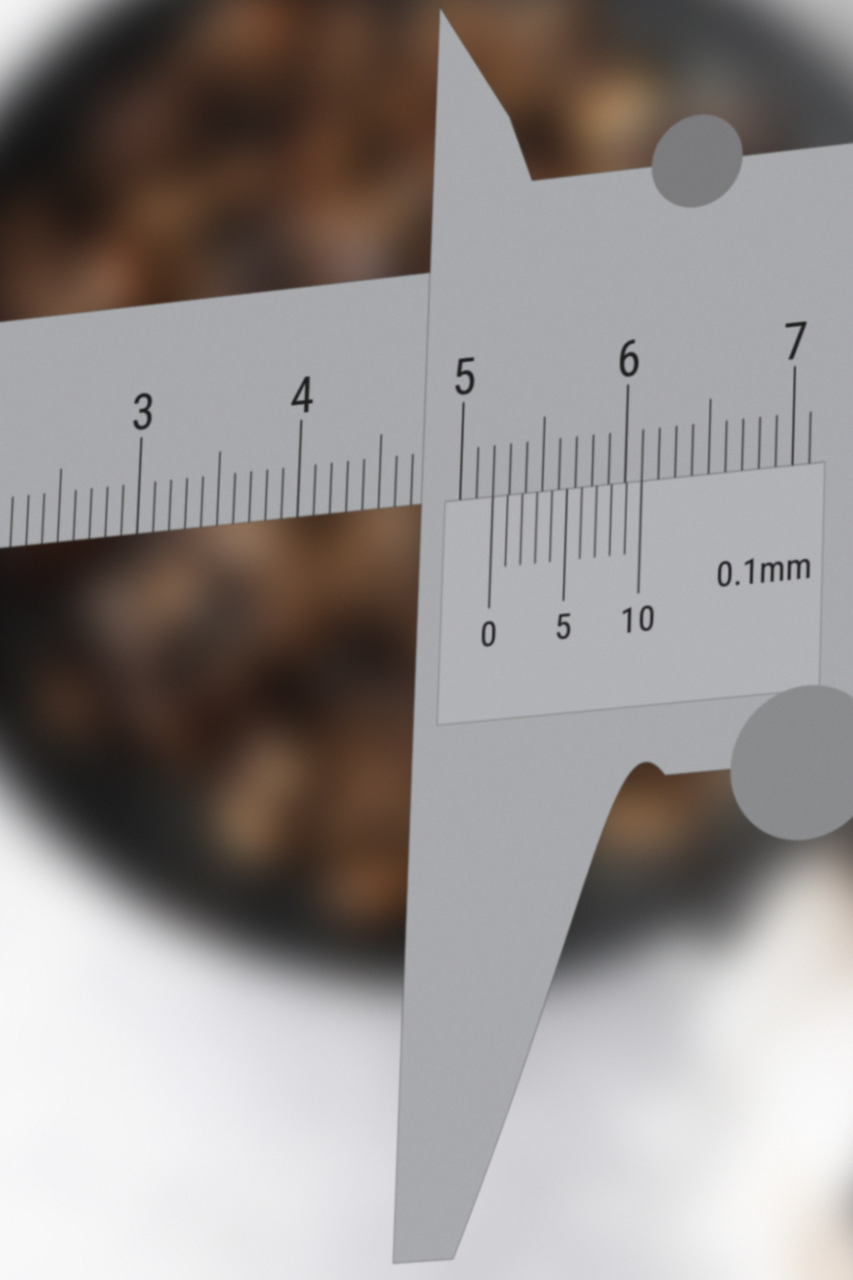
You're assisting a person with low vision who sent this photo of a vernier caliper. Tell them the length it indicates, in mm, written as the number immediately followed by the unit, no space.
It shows 52.0mm
